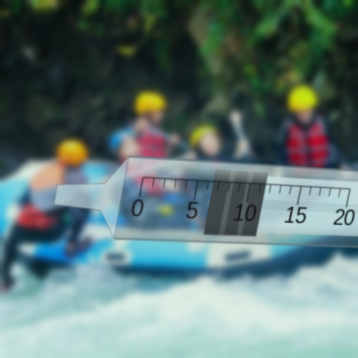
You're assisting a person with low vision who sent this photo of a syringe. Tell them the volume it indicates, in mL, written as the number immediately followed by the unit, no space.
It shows 6.5mL
